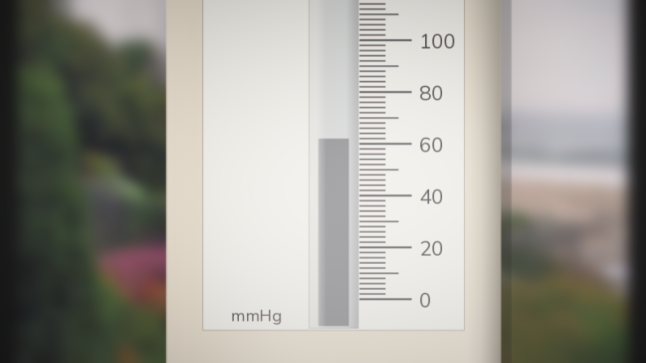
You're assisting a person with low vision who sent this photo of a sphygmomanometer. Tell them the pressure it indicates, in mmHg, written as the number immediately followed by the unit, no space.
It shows 62mmHg
